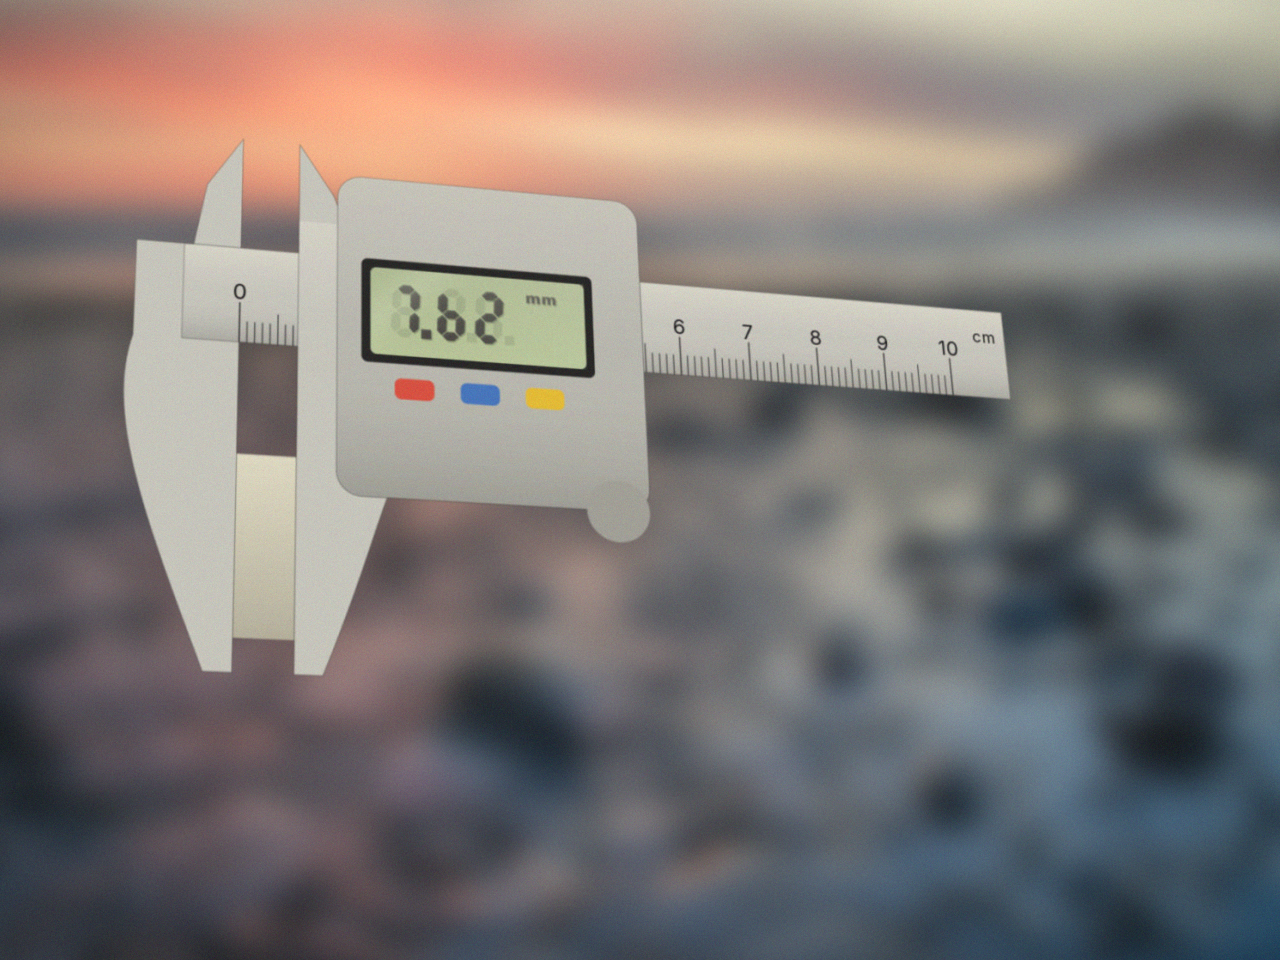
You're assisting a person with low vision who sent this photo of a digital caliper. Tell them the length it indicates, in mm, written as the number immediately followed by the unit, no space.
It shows 7.62mm
